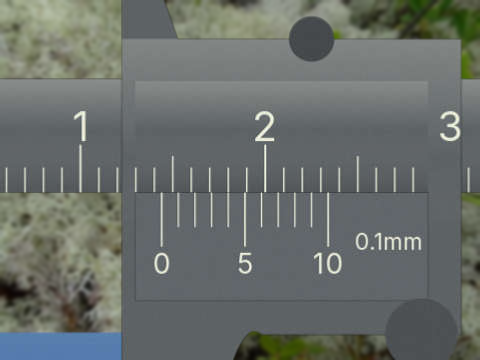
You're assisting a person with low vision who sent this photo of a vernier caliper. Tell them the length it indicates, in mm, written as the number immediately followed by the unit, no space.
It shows 14.4mm
